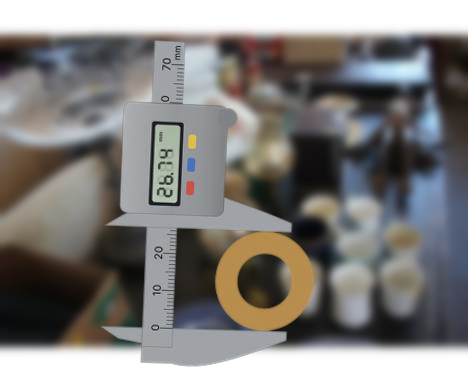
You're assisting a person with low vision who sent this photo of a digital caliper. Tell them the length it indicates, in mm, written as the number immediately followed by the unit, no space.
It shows 26.74mm
